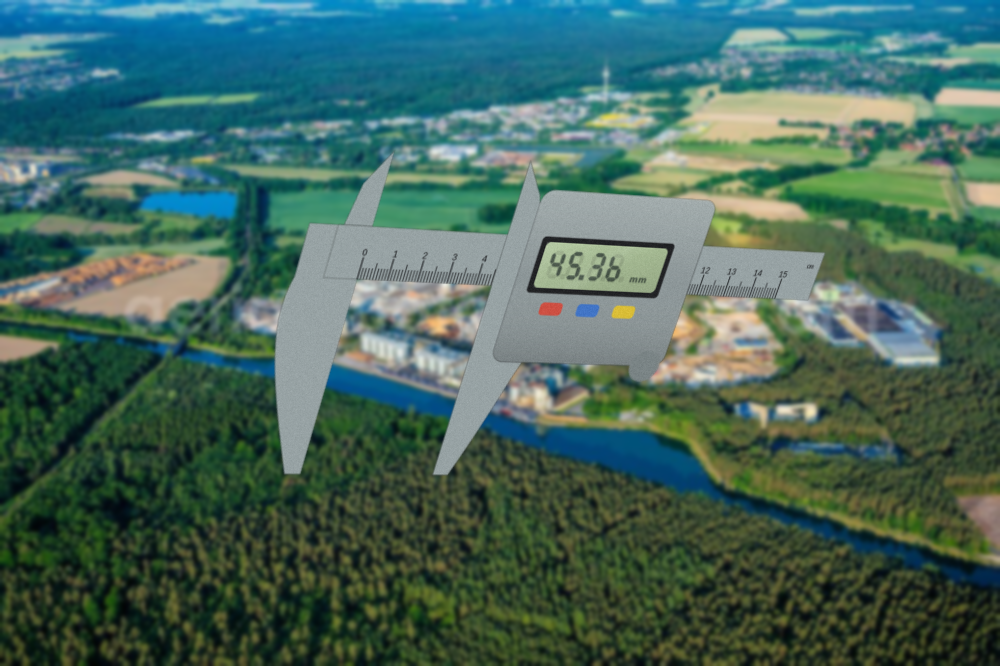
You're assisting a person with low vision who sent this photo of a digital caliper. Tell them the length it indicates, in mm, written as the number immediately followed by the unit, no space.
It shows 45.36mm
